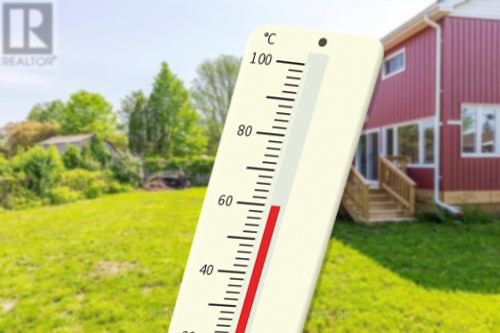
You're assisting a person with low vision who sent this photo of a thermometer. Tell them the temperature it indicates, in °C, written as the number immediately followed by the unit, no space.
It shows 60°C
